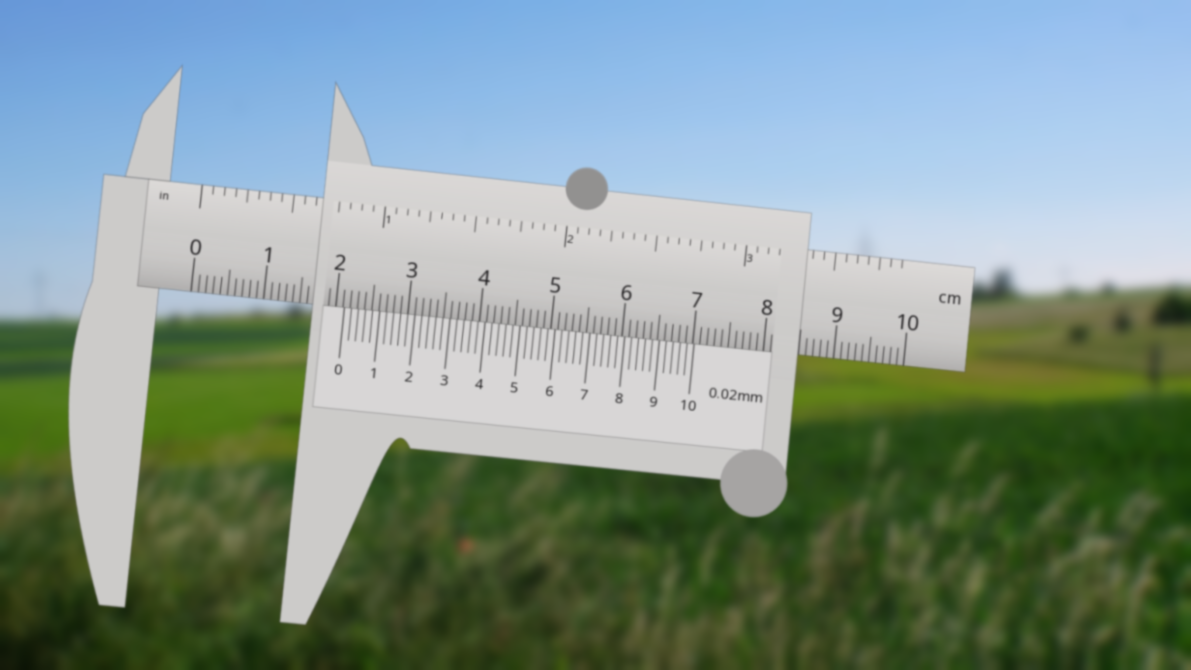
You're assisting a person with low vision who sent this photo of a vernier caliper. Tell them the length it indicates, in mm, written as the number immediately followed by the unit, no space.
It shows 21.2mm
